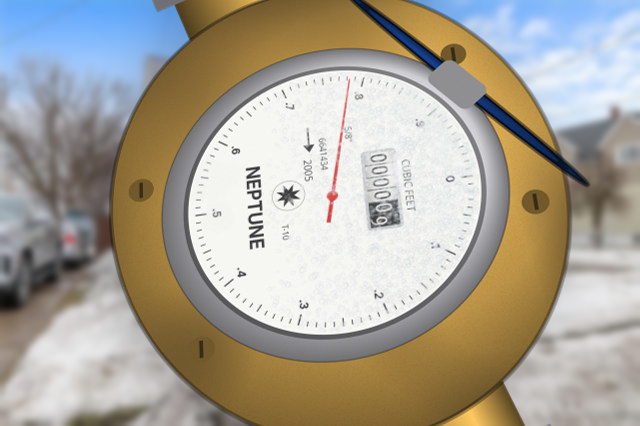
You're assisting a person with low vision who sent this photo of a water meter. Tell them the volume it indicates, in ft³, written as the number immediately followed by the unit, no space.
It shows 8.78ft³
